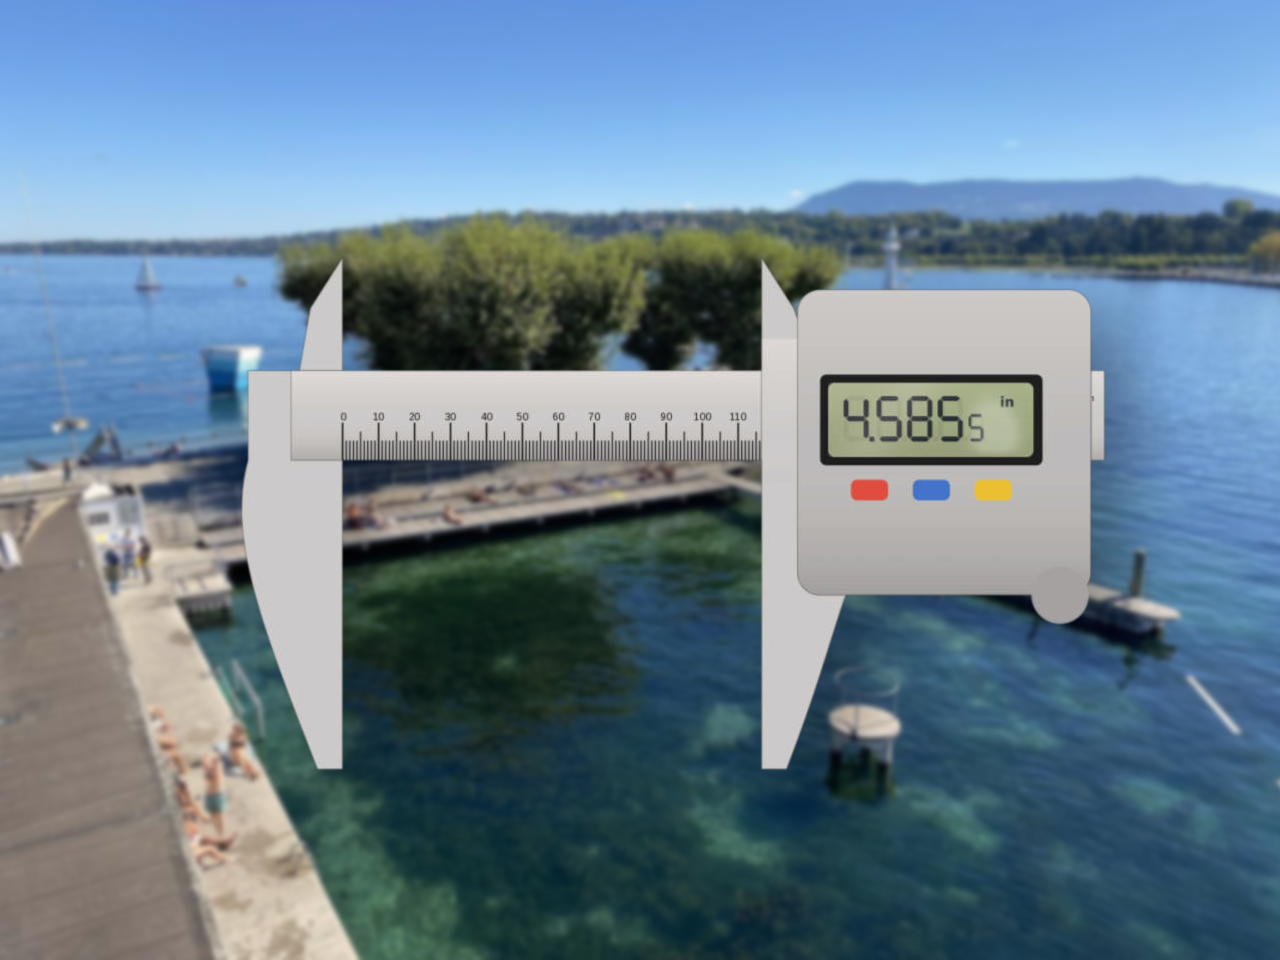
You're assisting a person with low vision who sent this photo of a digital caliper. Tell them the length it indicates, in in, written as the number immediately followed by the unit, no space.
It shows 4.5855in
